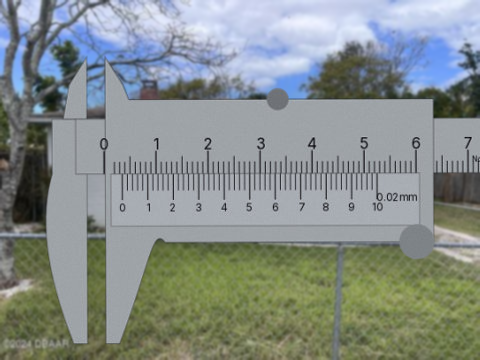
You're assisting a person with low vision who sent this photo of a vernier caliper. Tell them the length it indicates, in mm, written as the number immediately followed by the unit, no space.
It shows 3.5mm
